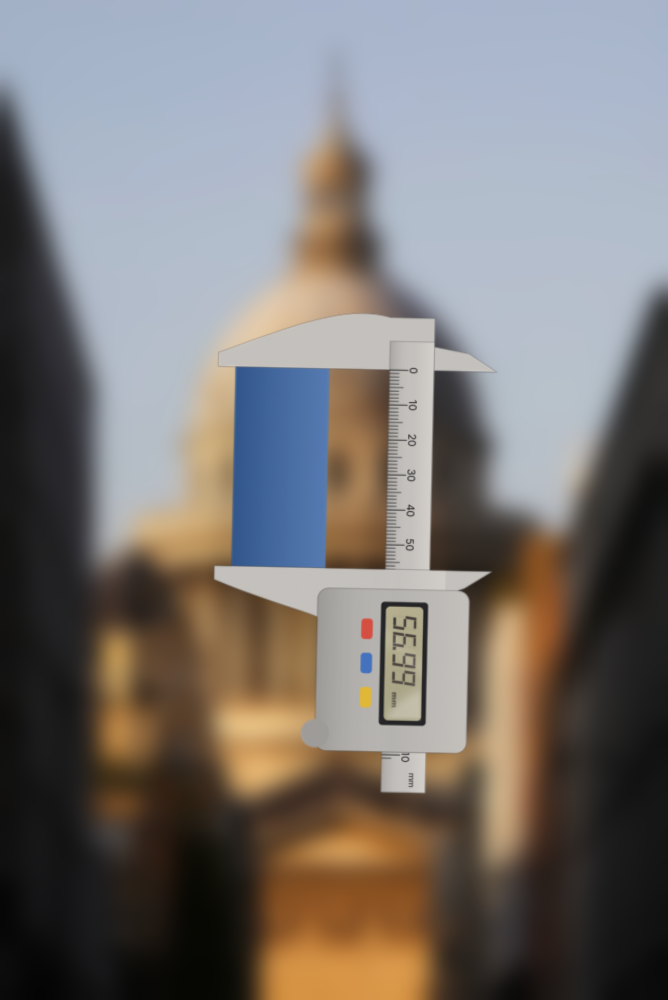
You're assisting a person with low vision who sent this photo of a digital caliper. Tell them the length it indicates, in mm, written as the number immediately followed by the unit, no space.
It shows 56.99mm
